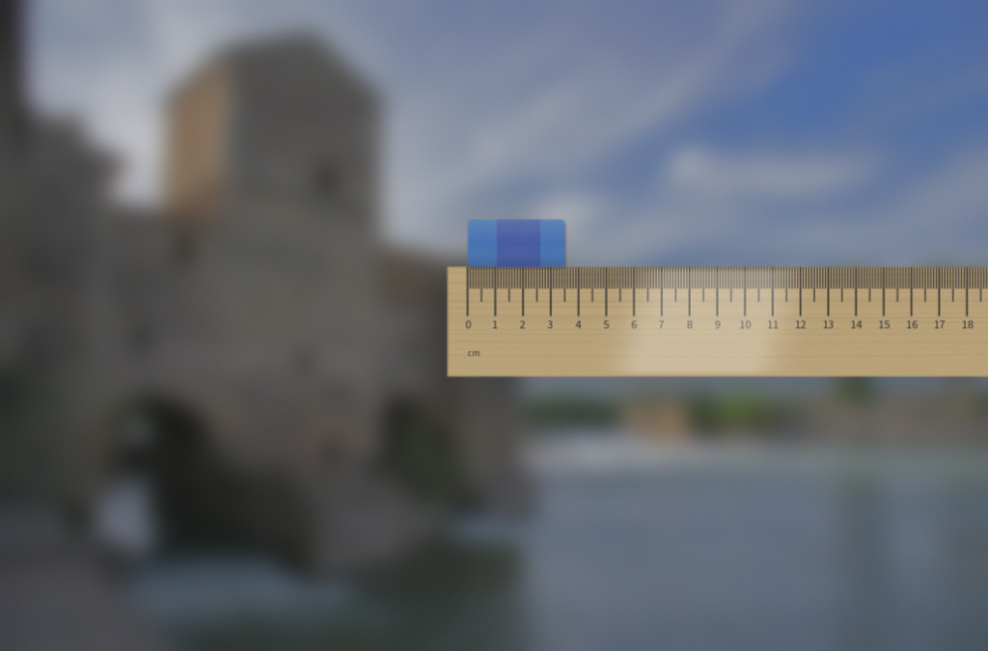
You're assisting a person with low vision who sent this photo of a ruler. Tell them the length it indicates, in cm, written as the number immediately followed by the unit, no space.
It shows 3.5cm
